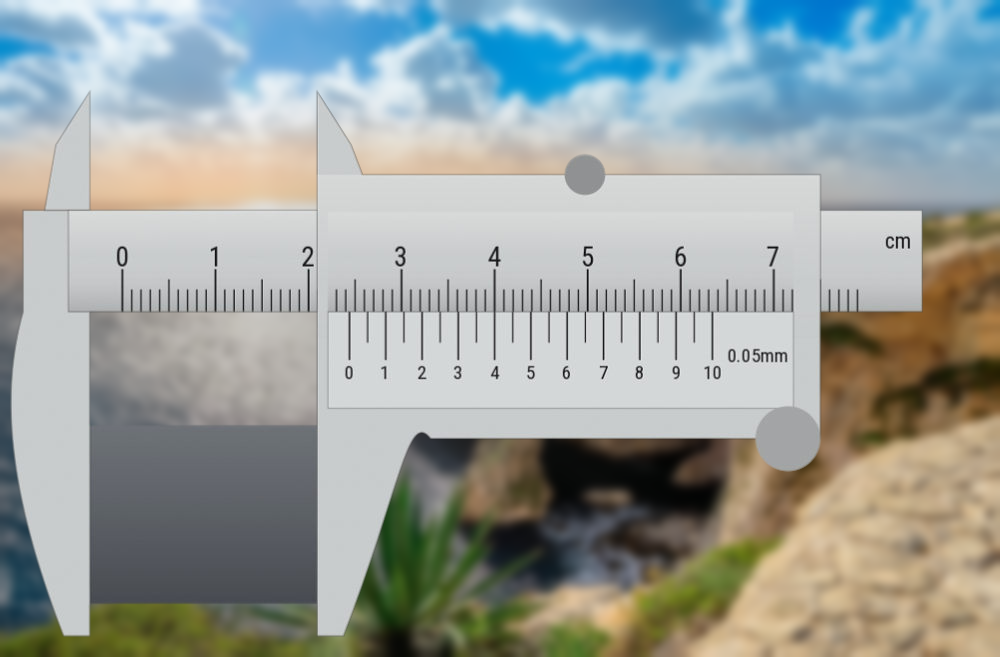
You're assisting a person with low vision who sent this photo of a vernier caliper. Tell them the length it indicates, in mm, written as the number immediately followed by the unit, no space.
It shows 24.4mm
